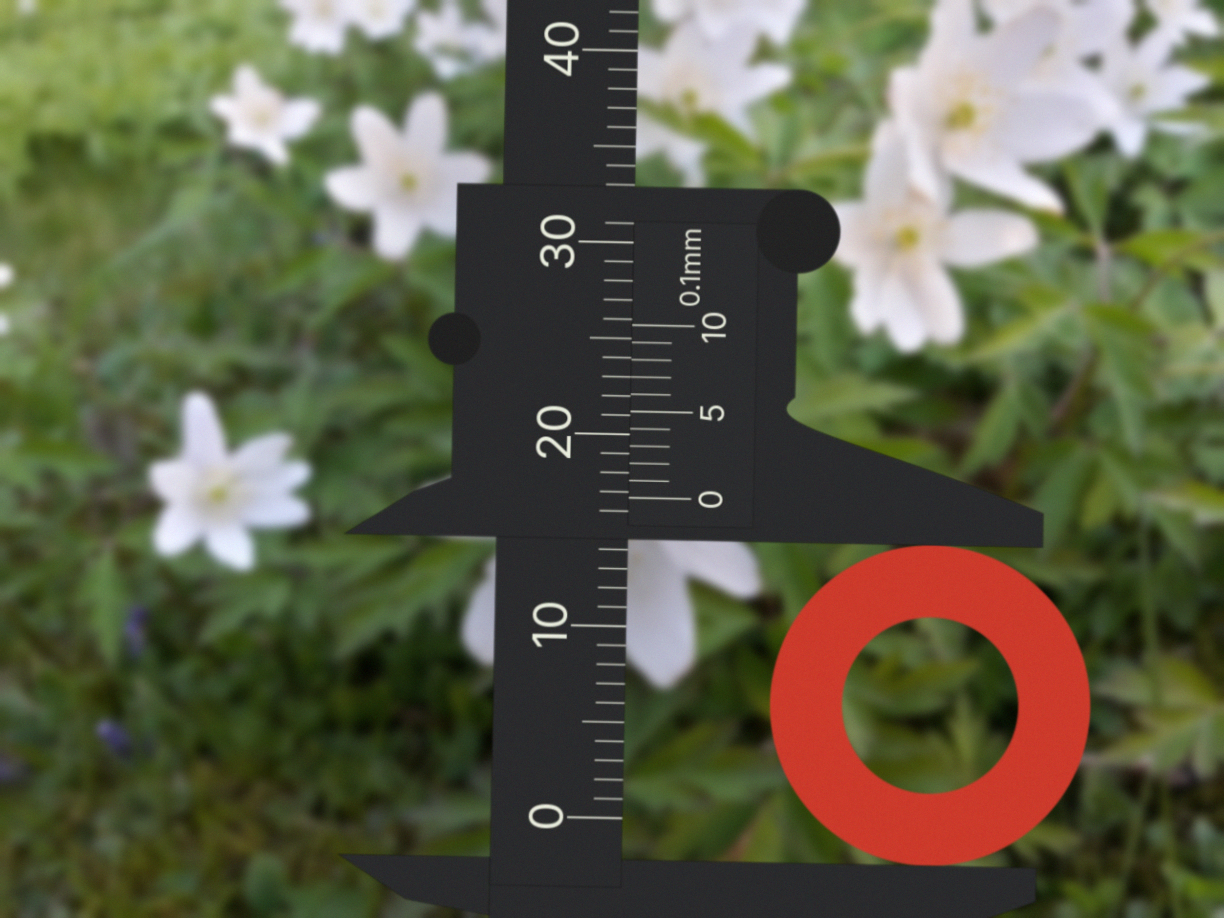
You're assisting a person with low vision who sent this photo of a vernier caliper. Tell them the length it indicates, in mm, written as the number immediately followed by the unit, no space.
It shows 16.7mm
